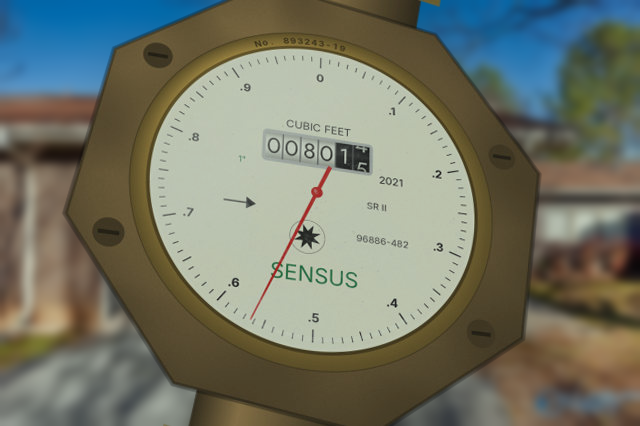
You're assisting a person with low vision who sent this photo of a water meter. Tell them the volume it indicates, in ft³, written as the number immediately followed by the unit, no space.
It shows 8014.56ft³
